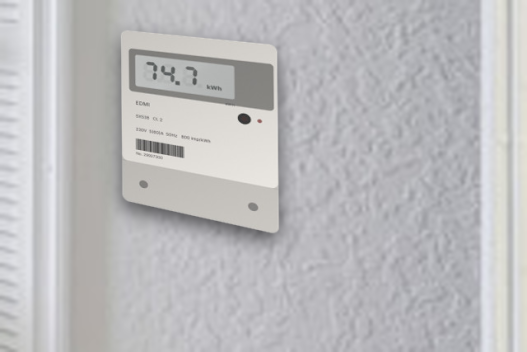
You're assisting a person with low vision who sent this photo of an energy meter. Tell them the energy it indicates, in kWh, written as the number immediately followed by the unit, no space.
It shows 74.7kWh
